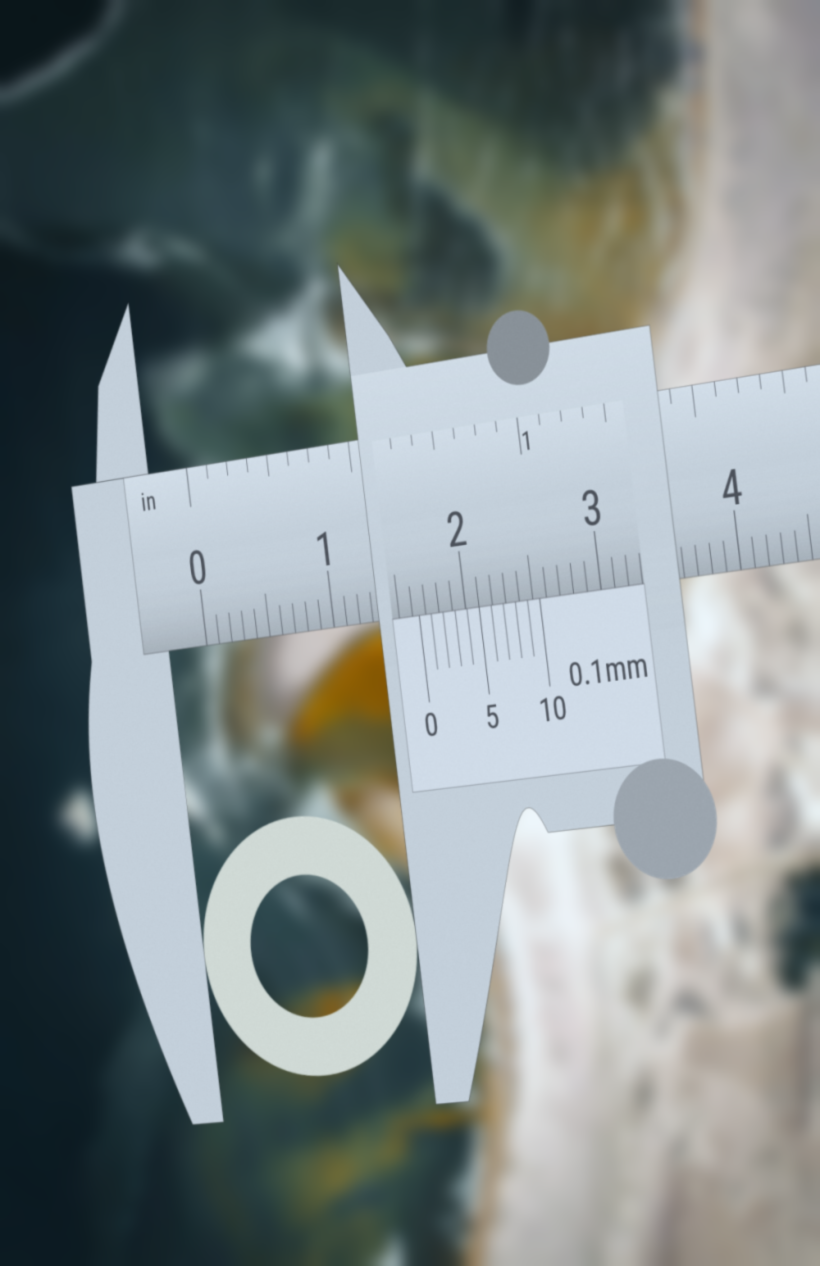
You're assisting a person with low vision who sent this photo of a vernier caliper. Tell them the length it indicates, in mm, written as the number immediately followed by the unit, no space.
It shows 16.5mm
